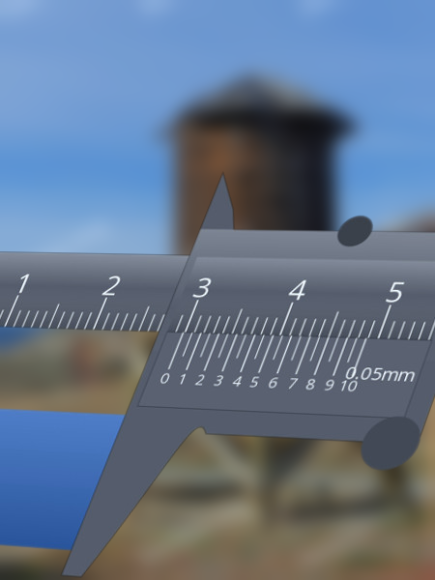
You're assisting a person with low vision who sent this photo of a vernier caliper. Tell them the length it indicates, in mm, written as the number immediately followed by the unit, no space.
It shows 29.8mm
